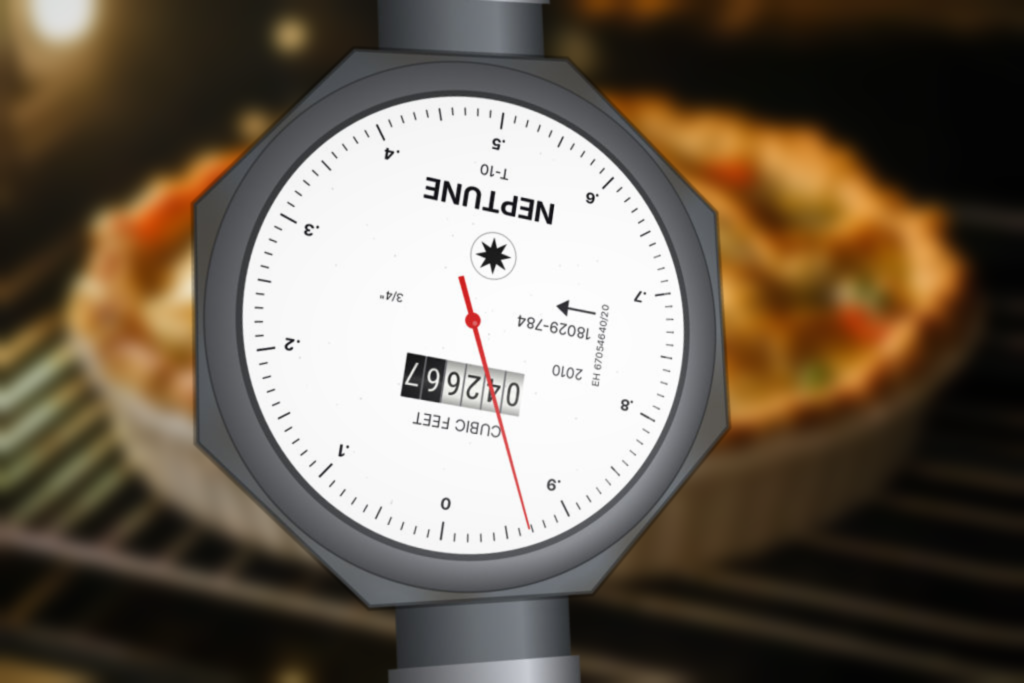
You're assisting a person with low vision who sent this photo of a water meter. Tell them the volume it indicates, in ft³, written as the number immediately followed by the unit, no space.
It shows 42666.93ft³
